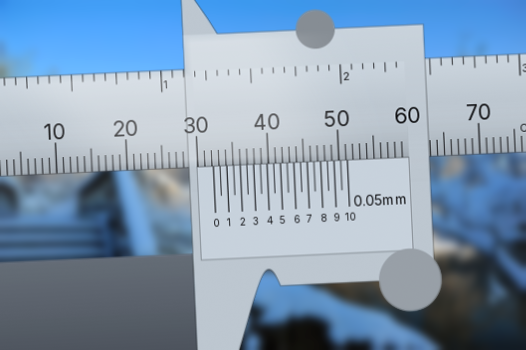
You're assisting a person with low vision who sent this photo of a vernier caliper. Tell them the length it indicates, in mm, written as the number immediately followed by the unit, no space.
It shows 32.2mm
